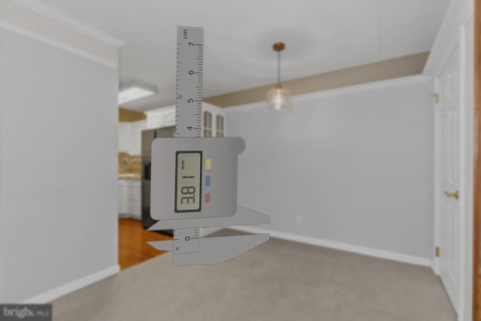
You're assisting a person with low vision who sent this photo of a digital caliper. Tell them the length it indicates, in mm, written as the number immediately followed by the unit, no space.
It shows 3.81mm
